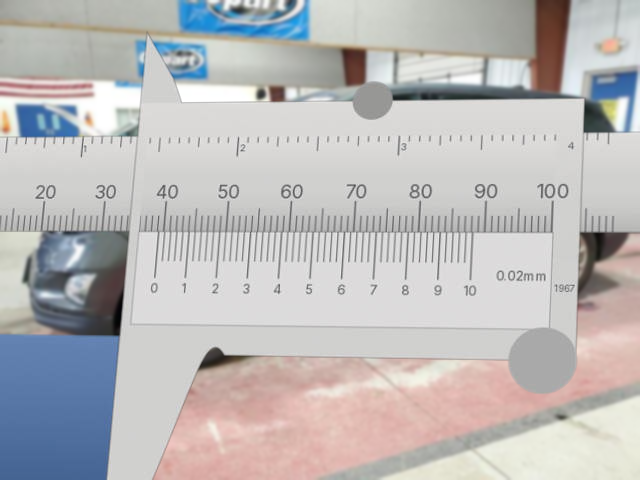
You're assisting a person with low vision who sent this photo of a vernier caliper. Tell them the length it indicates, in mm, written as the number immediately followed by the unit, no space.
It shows 39.2mm
